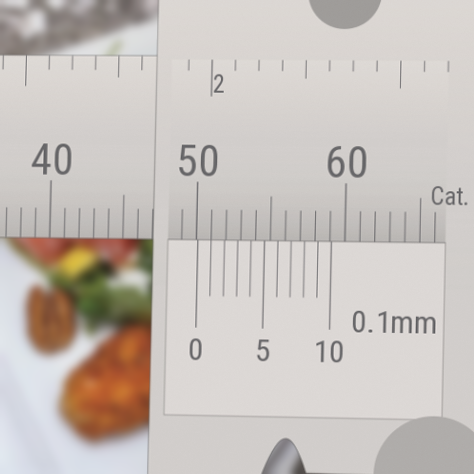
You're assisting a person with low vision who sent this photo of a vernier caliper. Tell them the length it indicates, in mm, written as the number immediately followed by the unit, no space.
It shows 50.1mm
